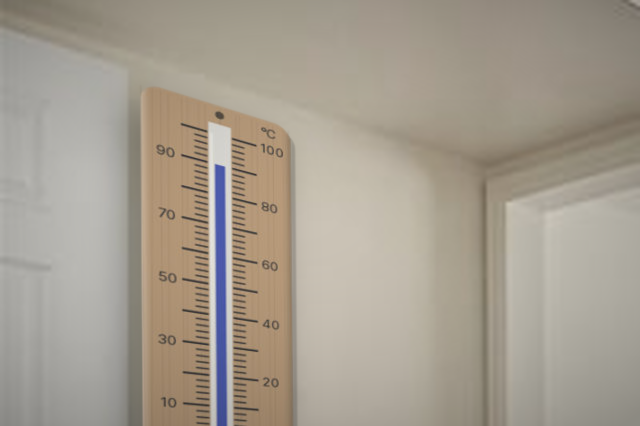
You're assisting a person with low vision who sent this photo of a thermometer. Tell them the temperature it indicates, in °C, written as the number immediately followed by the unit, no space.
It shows 90°C
